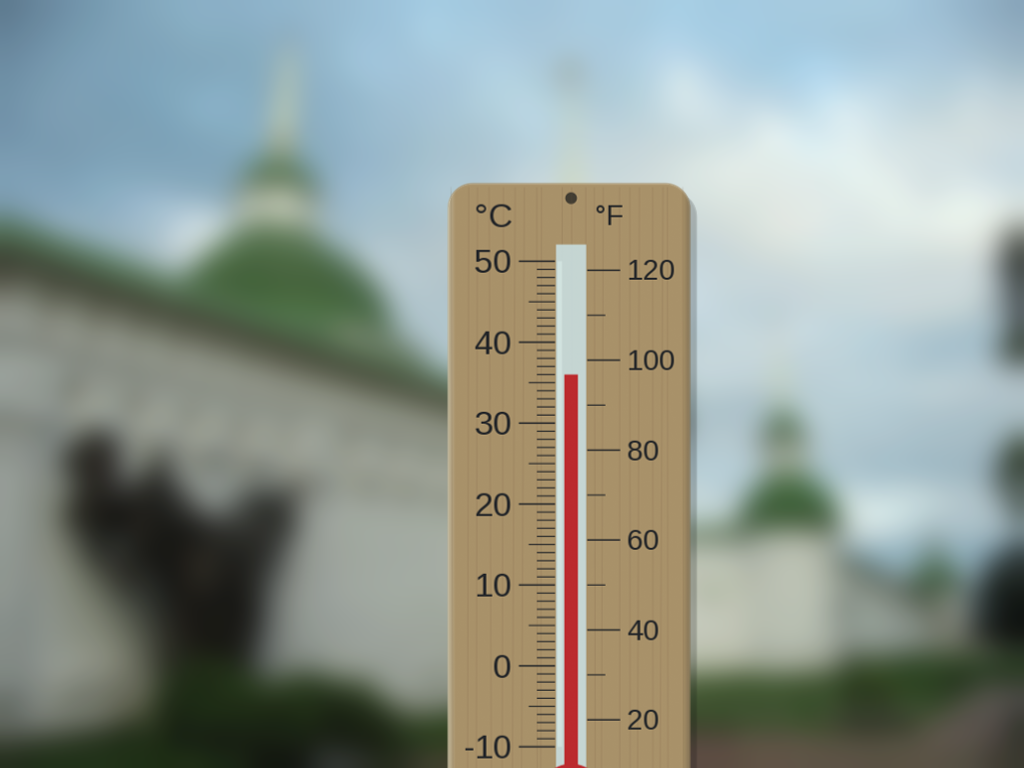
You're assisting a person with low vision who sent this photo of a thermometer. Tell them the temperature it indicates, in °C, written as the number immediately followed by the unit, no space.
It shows 36°C
